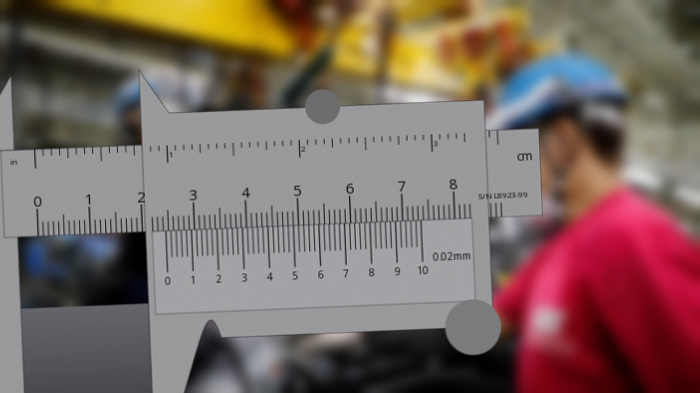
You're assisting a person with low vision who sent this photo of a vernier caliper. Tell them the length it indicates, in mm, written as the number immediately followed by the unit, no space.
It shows 24.5mm
